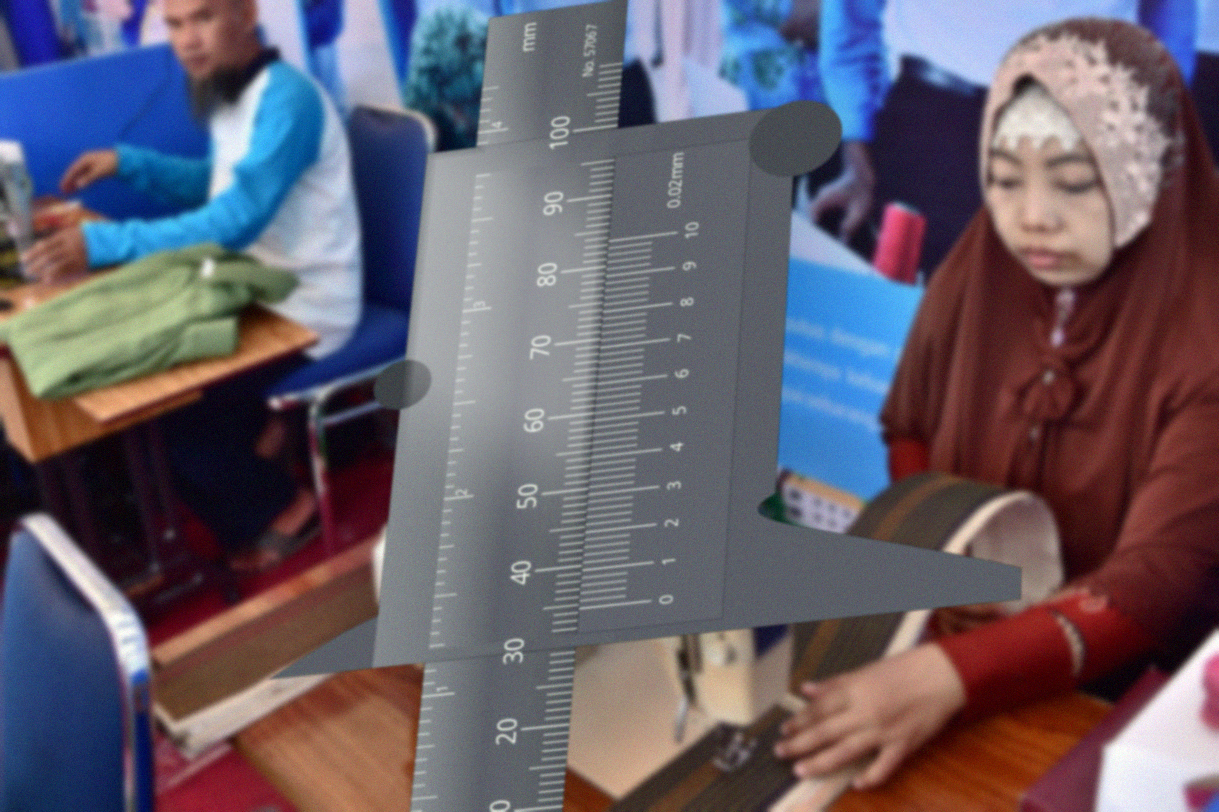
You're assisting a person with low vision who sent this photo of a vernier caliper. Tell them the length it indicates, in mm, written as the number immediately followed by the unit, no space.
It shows 34.5mm
